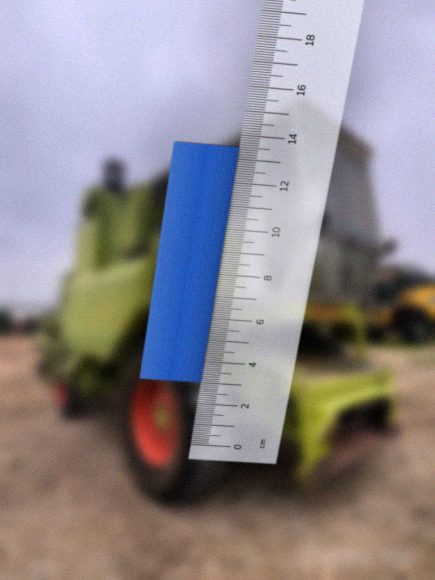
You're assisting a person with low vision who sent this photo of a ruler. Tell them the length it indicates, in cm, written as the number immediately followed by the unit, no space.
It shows 10.5cm
